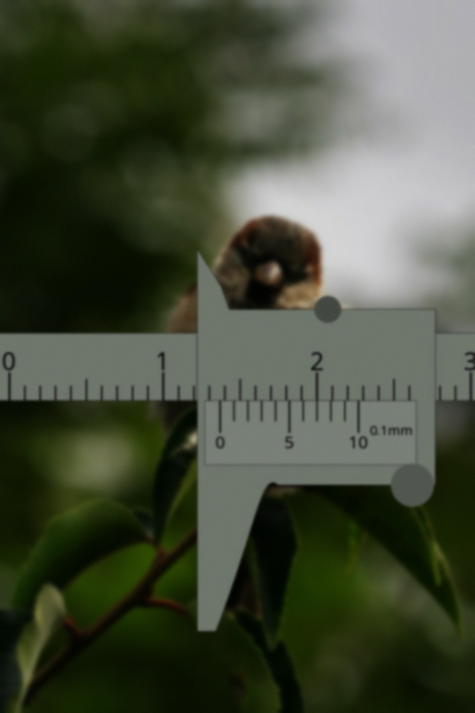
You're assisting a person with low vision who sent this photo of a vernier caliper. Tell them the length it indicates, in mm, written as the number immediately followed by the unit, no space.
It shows 13.7mm
